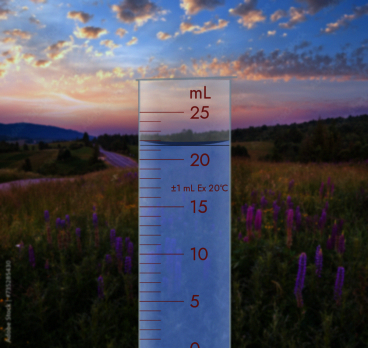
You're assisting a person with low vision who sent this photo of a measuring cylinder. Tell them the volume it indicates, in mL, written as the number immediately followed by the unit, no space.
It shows 21.5mL
